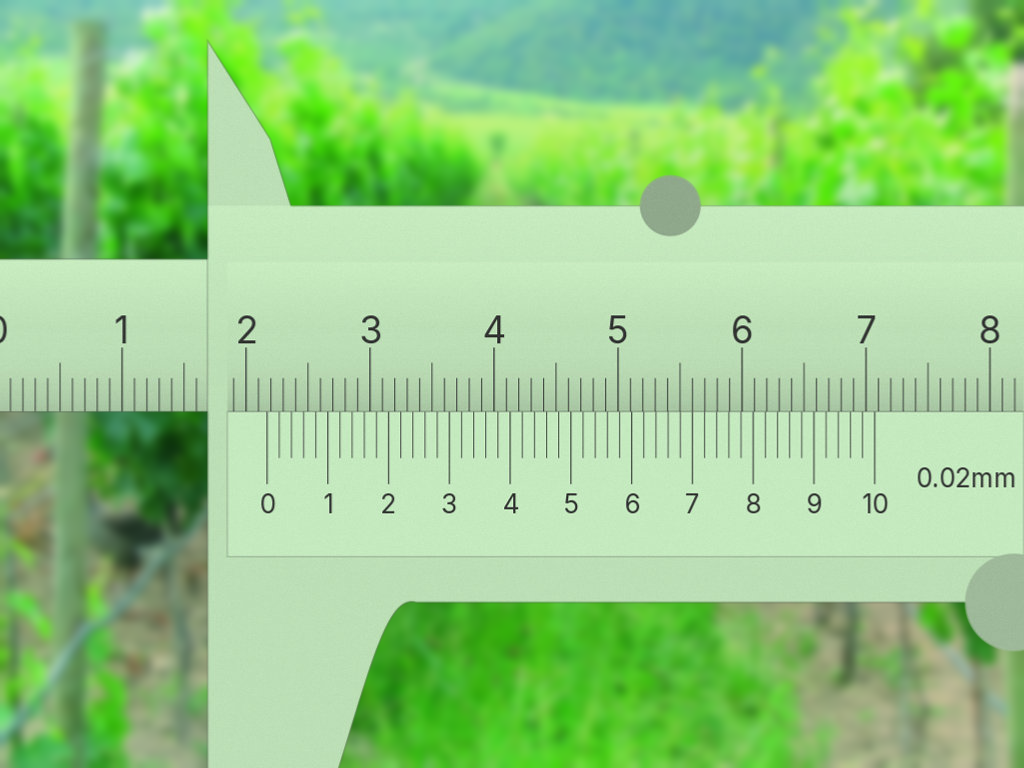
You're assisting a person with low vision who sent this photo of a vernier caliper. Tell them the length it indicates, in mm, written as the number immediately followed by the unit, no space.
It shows 21.7mm
